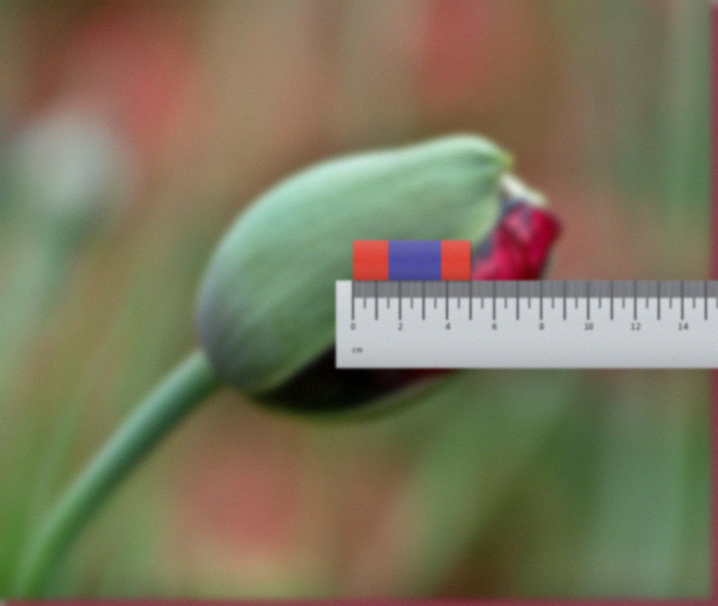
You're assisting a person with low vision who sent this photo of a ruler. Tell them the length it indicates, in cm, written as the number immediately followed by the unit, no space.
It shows 5cm
